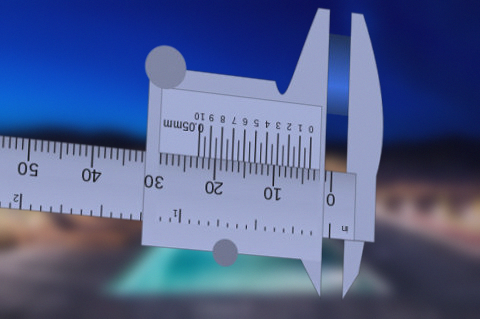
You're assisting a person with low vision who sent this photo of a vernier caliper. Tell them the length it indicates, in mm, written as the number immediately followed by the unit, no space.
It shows 3.8mm
